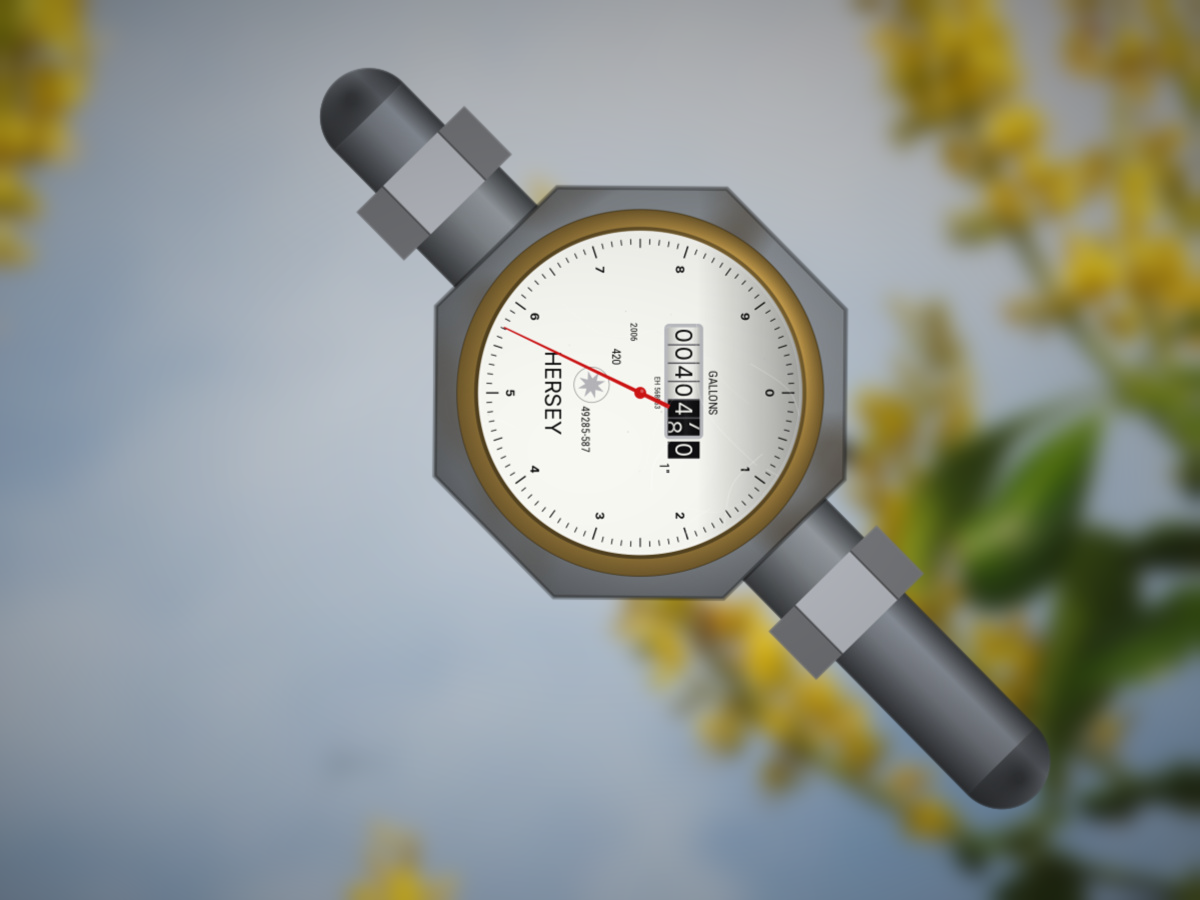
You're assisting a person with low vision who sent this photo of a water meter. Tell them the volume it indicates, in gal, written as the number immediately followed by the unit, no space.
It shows 40475.7gal
